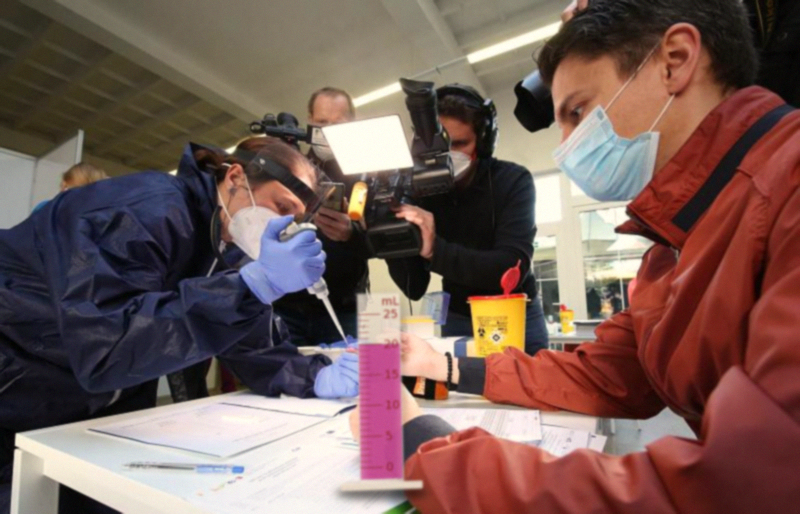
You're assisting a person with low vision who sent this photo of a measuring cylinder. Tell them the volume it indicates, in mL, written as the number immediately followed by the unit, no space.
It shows 20mL
